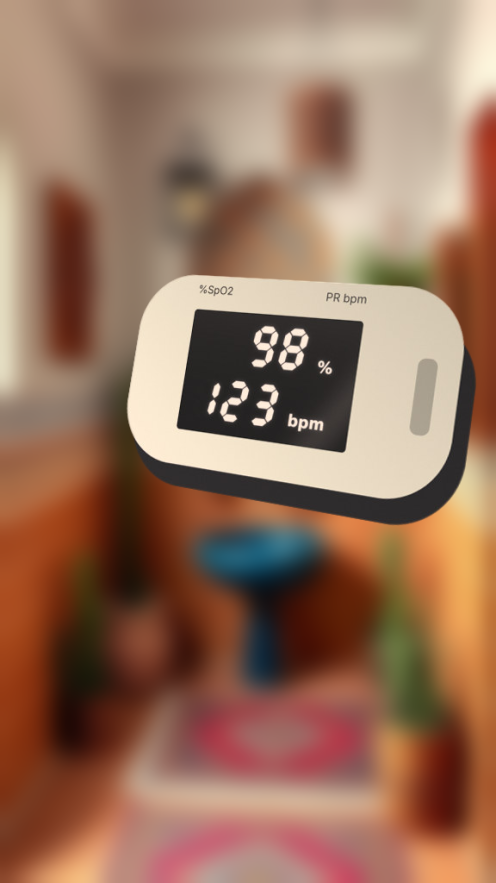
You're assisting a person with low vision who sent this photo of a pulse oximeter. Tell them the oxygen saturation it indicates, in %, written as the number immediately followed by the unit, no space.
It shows 98%
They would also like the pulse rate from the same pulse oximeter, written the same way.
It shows 123bpm
